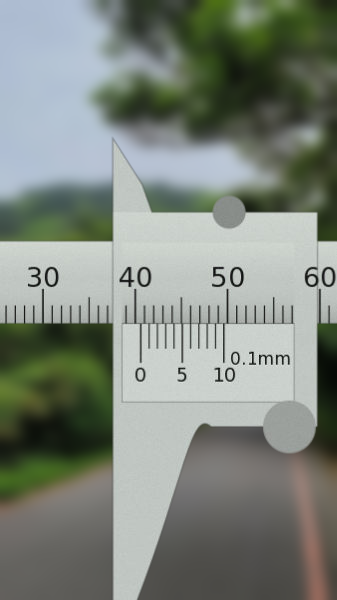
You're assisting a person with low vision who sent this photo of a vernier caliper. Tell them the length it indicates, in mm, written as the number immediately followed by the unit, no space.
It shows 40.6mm
